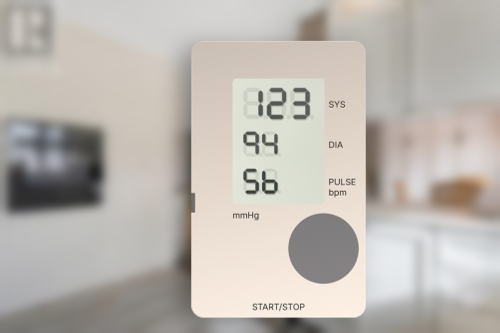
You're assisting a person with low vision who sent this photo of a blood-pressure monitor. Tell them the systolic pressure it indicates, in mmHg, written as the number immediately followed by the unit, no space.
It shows 123mmHg
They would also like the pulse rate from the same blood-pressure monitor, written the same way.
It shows 56bpm
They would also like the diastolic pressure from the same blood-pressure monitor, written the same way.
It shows 94mmHg
